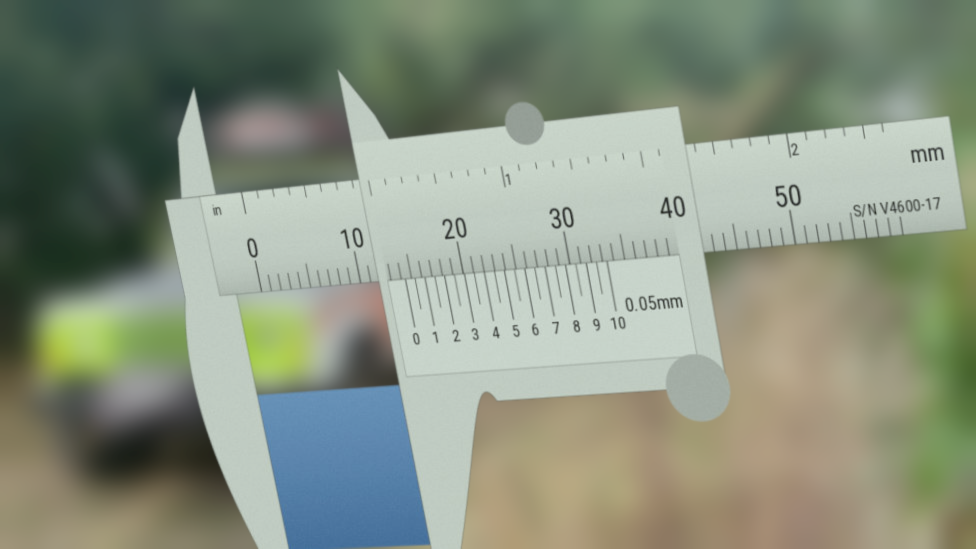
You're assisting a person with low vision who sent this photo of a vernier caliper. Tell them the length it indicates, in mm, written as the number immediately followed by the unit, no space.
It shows 14.4mm
